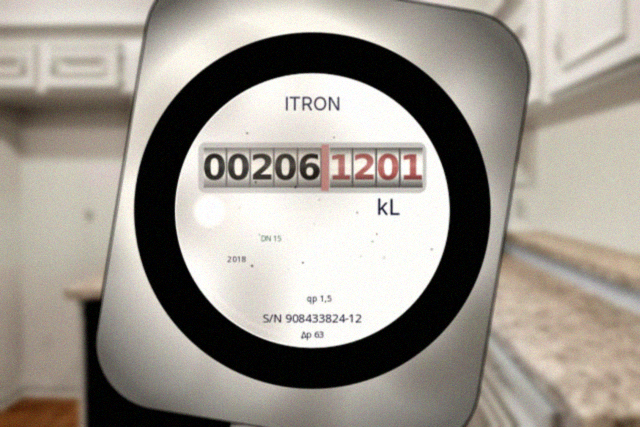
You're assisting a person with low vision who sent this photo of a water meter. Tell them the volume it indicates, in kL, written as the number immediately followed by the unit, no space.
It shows 206.1201kL
